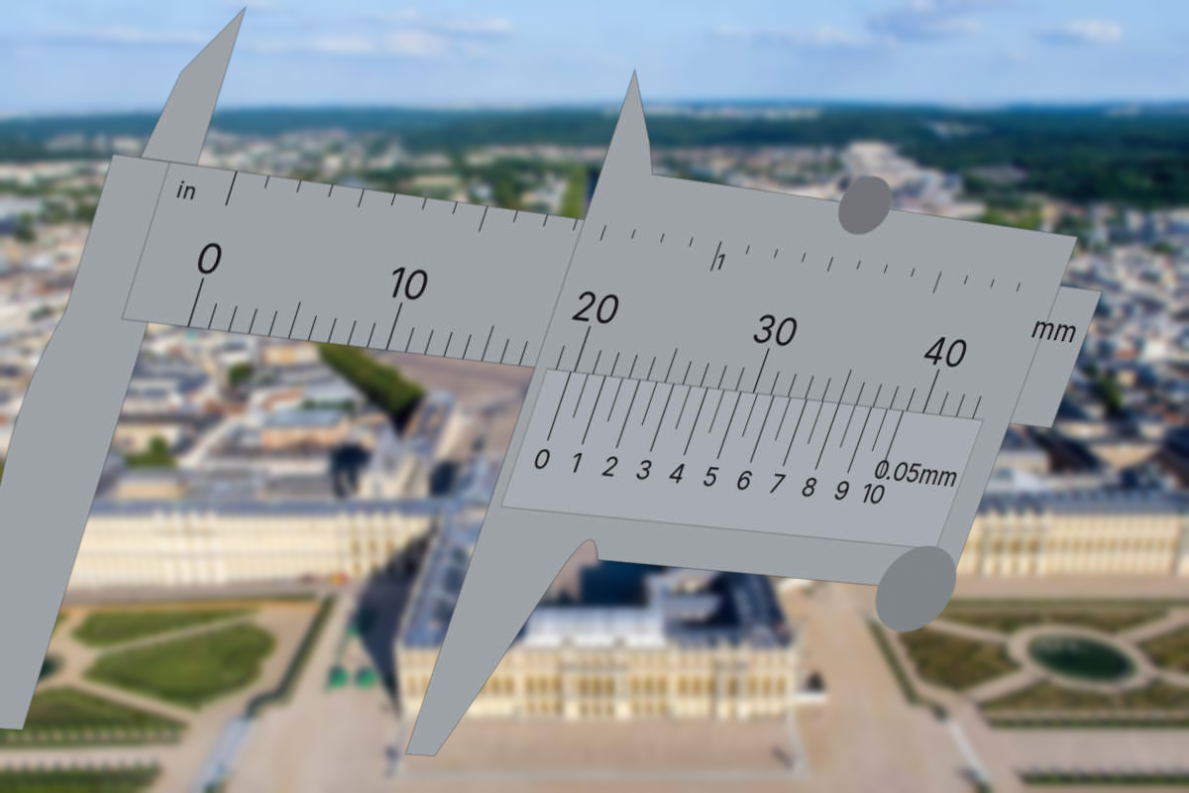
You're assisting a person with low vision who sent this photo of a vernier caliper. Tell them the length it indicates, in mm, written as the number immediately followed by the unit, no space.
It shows 19.8mm
